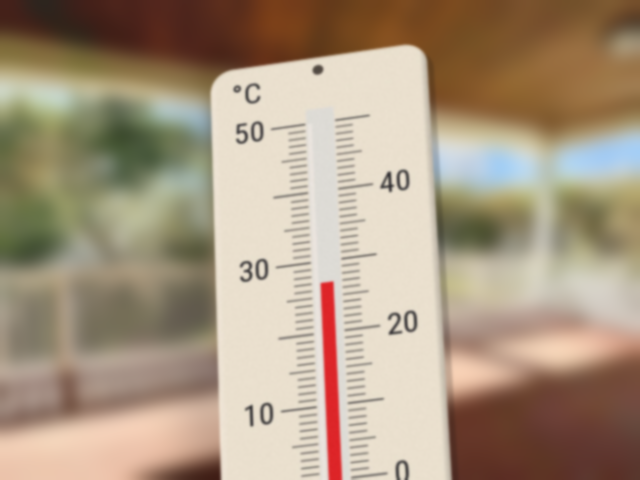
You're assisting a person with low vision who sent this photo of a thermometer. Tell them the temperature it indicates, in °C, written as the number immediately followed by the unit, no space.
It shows 27°C
